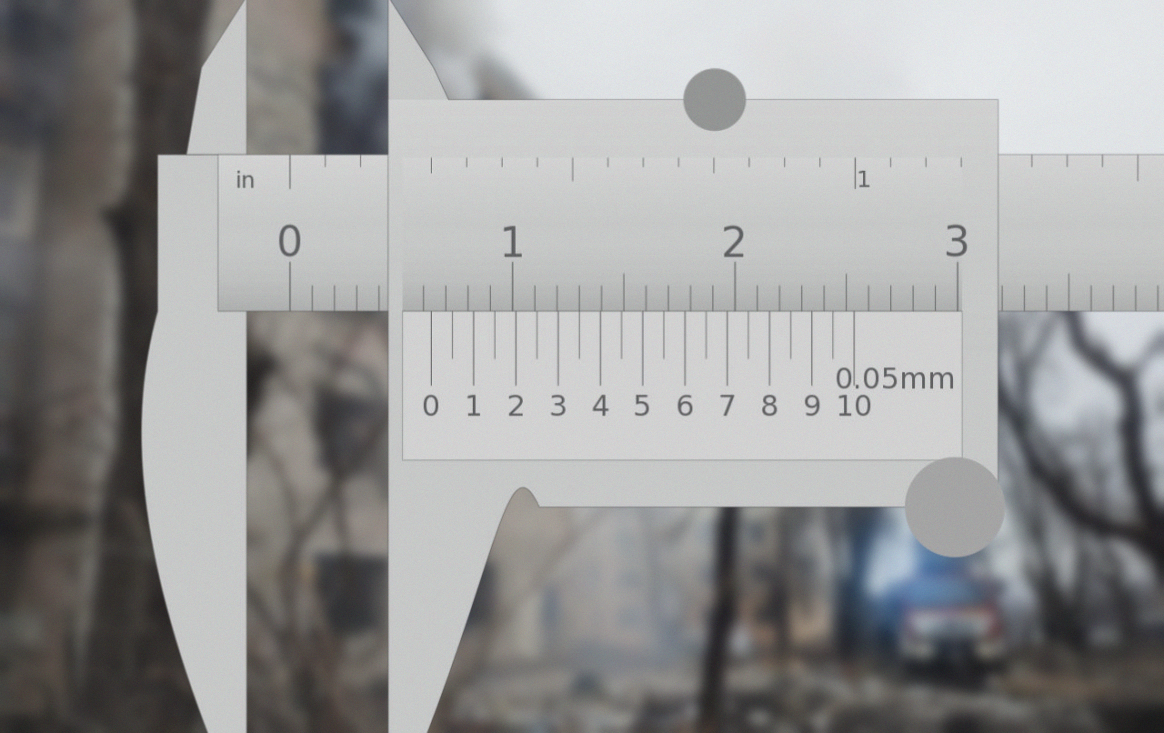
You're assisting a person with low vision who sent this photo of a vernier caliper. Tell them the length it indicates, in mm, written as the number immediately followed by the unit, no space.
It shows 6.35mm
